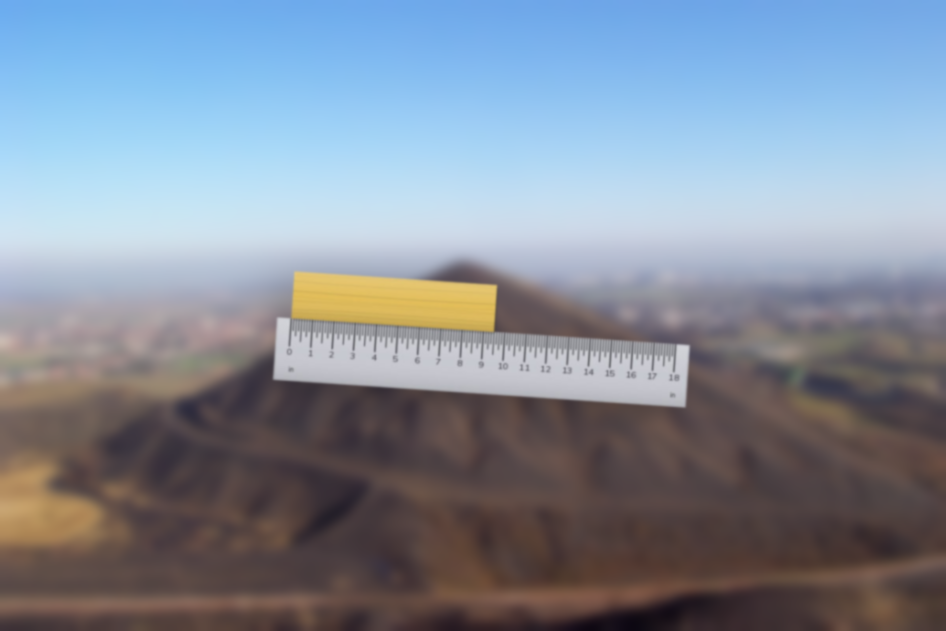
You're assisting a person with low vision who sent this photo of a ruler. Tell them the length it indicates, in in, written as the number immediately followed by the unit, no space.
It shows 9.5in
